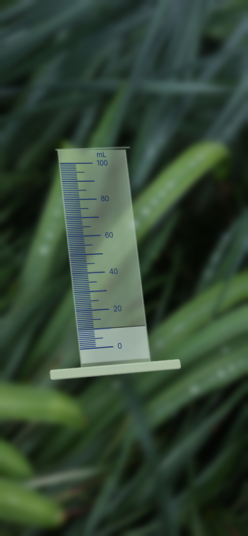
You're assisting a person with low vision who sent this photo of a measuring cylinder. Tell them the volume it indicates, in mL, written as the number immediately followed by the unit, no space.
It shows 10mL
